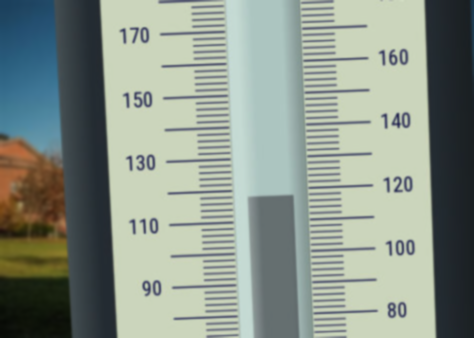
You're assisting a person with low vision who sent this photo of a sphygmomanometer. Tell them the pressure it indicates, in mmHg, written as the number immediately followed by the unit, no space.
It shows 118mmHg
